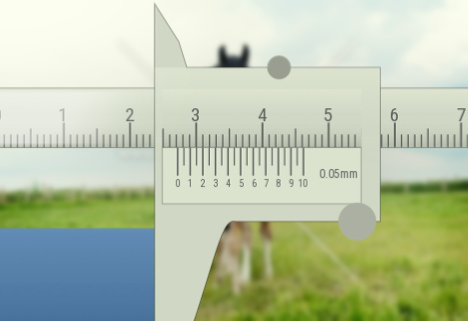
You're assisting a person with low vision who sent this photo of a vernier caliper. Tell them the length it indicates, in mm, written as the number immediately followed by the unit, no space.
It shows 27.2mm
